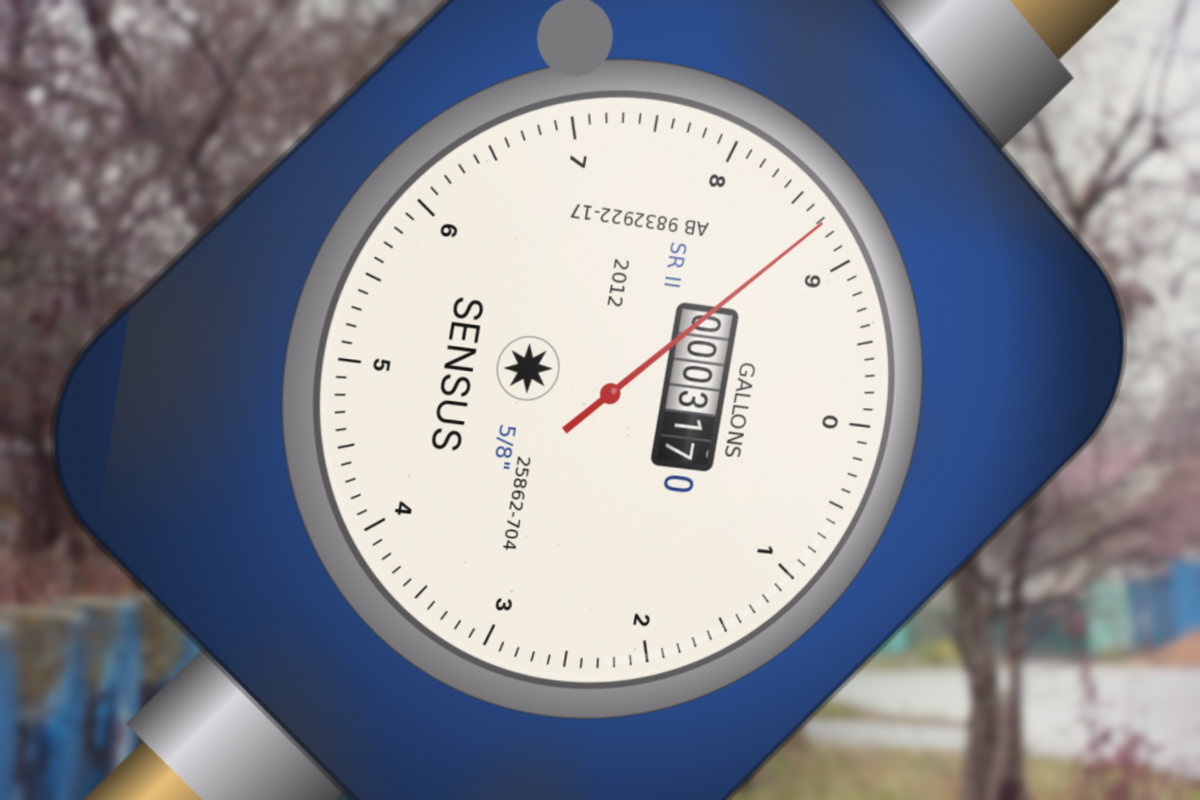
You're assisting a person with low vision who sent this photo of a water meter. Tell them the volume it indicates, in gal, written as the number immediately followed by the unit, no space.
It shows 3168.7gal
